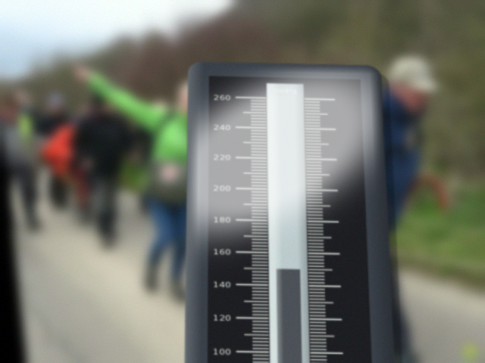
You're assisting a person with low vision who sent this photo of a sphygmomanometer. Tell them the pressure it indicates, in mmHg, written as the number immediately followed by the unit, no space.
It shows 150mmHg
